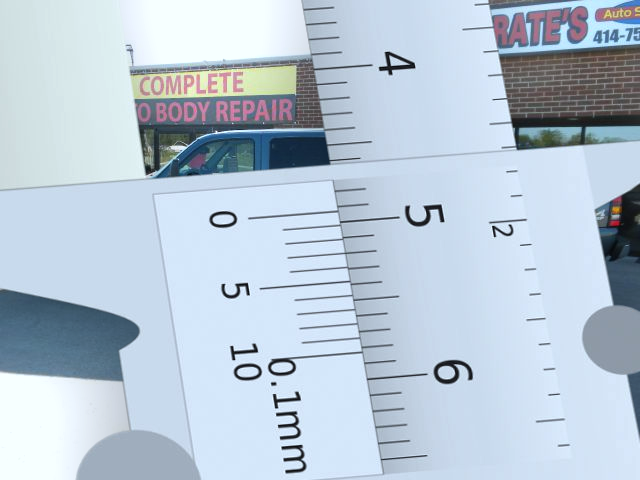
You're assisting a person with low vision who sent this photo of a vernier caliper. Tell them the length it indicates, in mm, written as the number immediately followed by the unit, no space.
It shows 49.3mm
